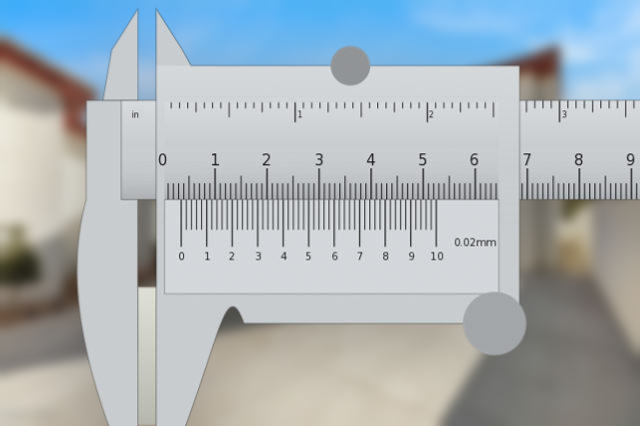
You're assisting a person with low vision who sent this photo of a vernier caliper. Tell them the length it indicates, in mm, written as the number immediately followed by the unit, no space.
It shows 3.5mm
